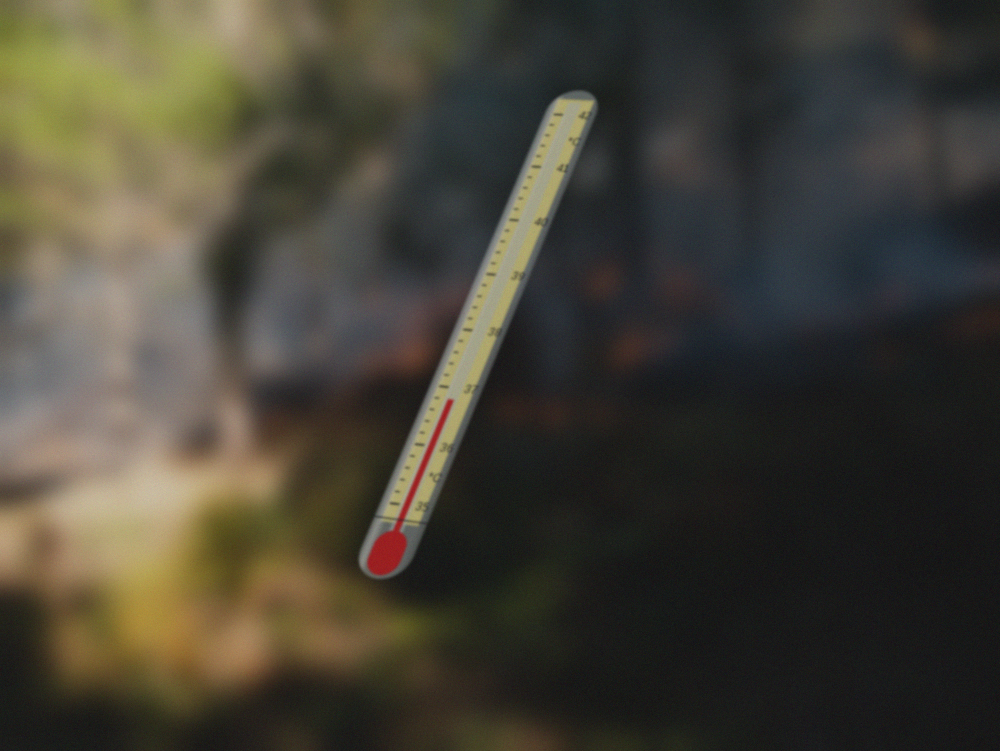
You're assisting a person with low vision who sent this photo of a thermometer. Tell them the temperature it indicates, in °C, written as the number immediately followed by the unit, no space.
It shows 36.8°C
